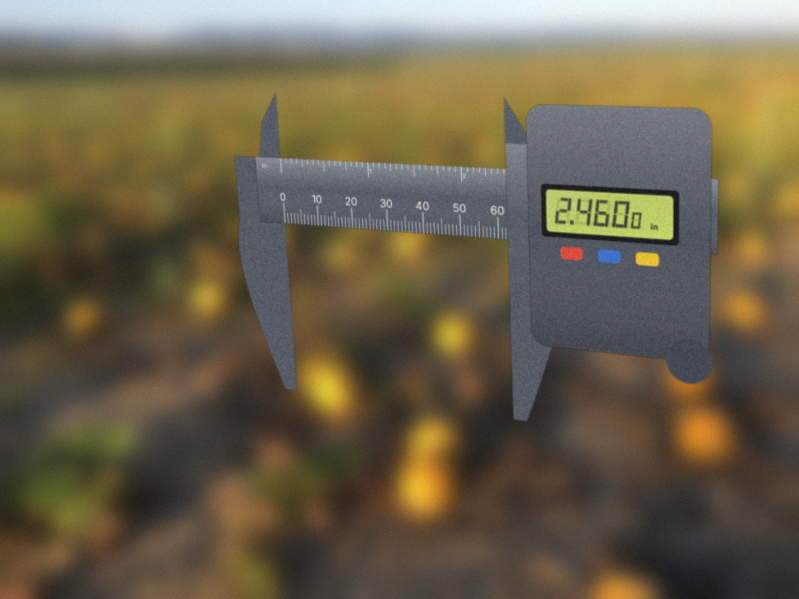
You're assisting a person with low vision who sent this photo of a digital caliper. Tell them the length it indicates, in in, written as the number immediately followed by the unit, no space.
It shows 2.4600in
